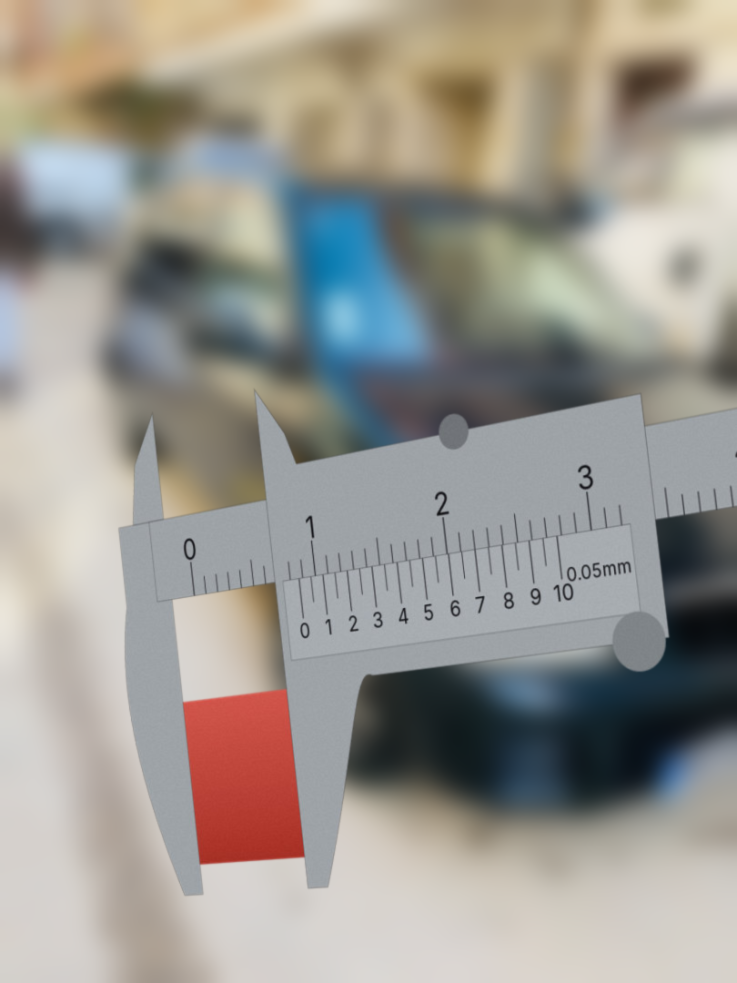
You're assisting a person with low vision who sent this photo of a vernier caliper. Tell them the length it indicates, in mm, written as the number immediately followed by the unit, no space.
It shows 8.7mm
